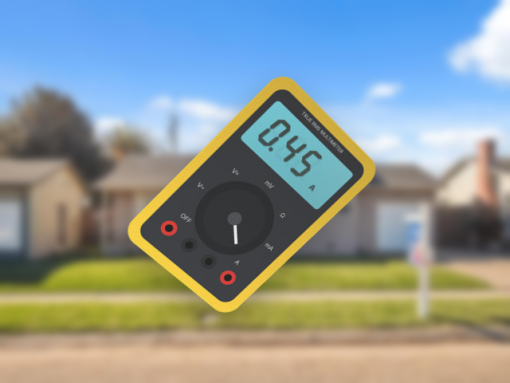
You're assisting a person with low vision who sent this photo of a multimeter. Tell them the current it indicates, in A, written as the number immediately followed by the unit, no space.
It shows 0.45A
